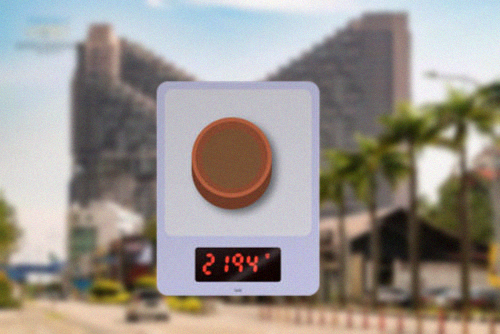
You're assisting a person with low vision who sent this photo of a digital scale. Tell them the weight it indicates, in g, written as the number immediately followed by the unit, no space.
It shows 2194g
